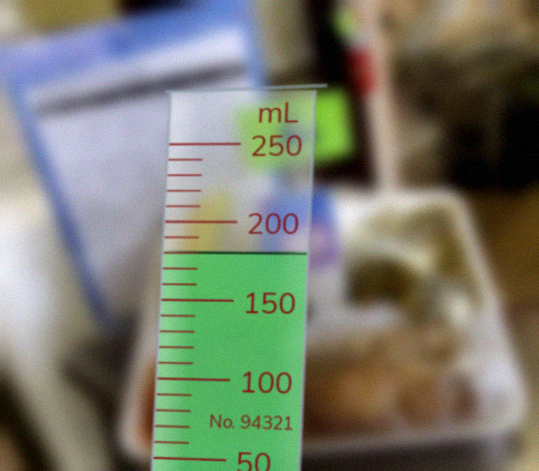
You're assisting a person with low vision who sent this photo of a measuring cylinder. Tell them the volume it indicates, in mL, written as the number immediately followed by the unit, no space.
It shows 180mL
